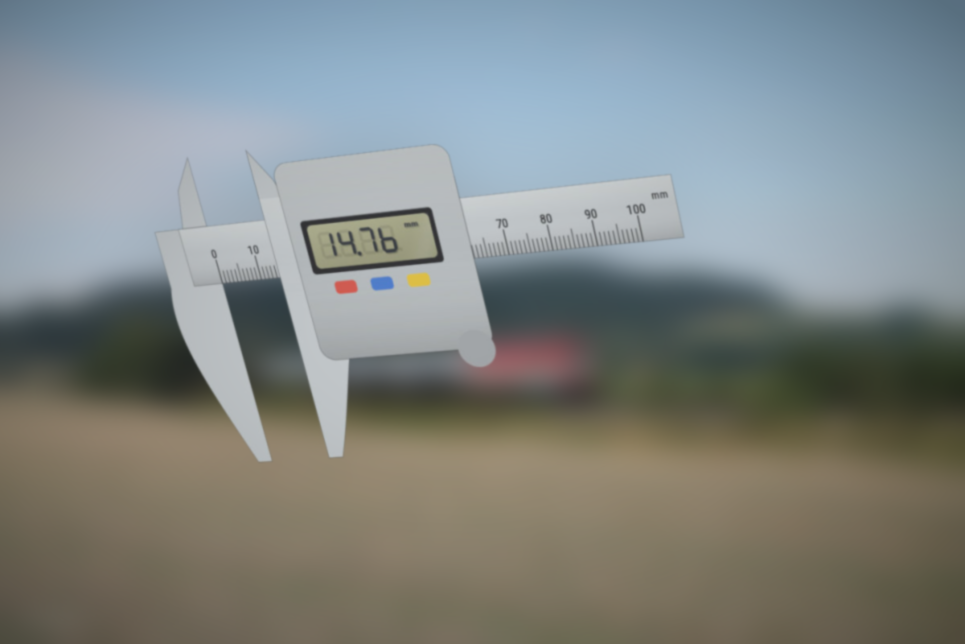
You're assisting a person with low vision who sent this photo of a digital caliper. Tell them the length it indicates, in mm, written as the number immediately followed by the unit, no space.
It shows 14.76mm
